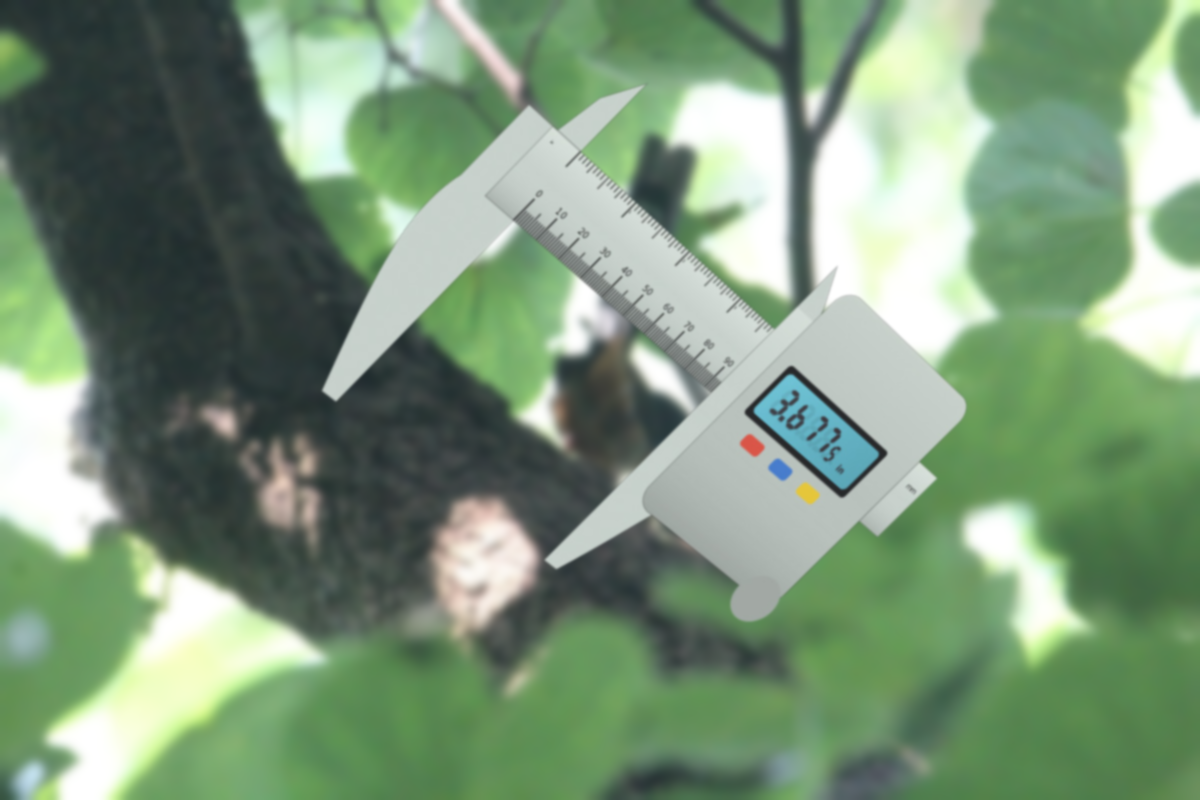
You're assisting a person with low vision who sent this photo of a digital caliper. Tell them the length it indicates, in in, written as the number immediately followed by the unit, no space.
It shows 3.6775in
